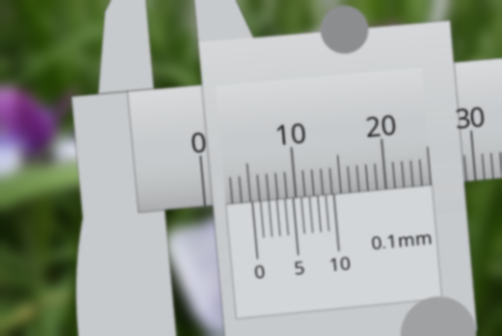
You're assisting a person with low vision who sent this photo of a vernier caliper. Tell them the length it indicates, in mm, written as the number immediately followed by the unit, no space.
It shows 5.2mm
